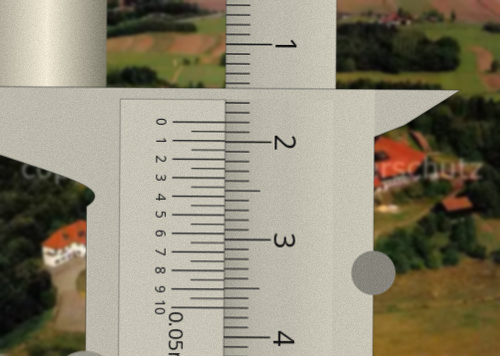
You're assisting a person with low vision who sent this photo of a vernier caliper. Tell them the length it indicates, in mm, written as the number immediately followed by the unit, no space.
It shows 18.0mm
